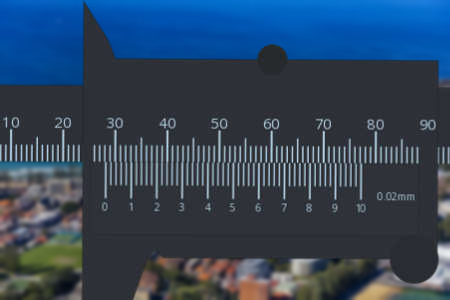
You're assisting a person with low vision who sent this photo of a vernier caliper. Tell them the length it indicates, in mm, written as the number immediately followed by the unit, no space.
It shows 28.2mm
